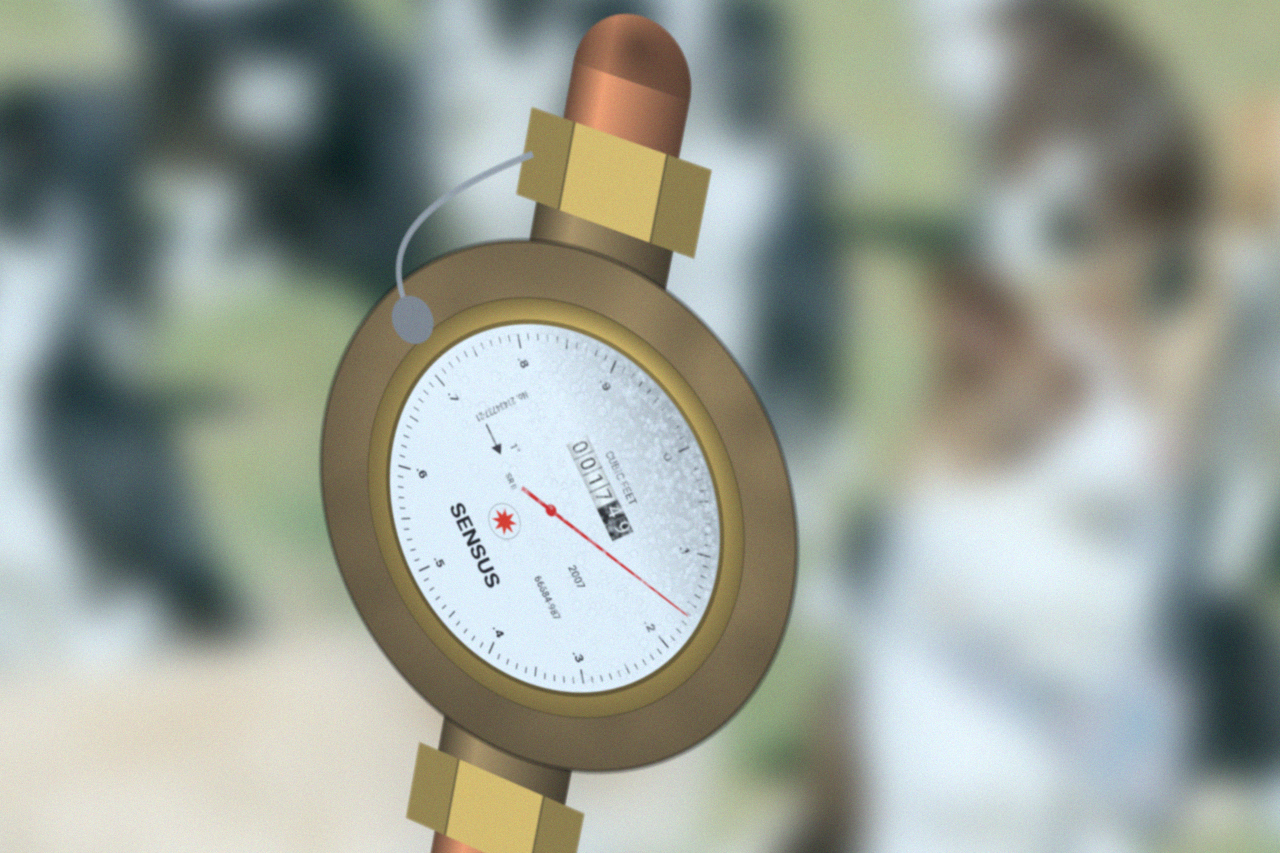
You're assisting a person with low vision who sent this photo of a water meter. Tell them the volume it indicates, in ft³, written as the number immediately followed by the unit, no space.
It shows 1749.16ft³
